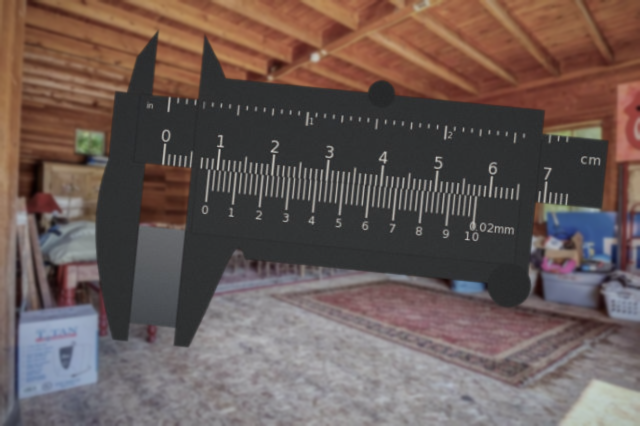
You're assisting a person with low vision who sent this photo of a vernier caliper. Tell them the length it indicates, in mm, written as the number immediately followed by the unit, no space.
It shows 8.5mm
